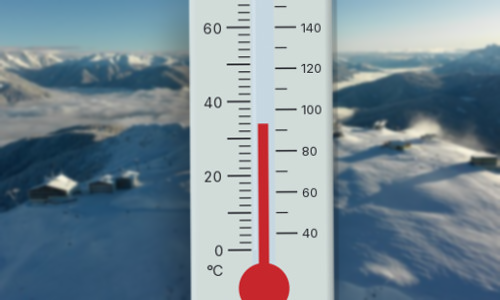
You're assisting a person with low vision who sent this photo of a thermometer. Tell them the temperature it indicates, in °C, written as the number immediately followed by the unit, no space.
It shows 34°C
